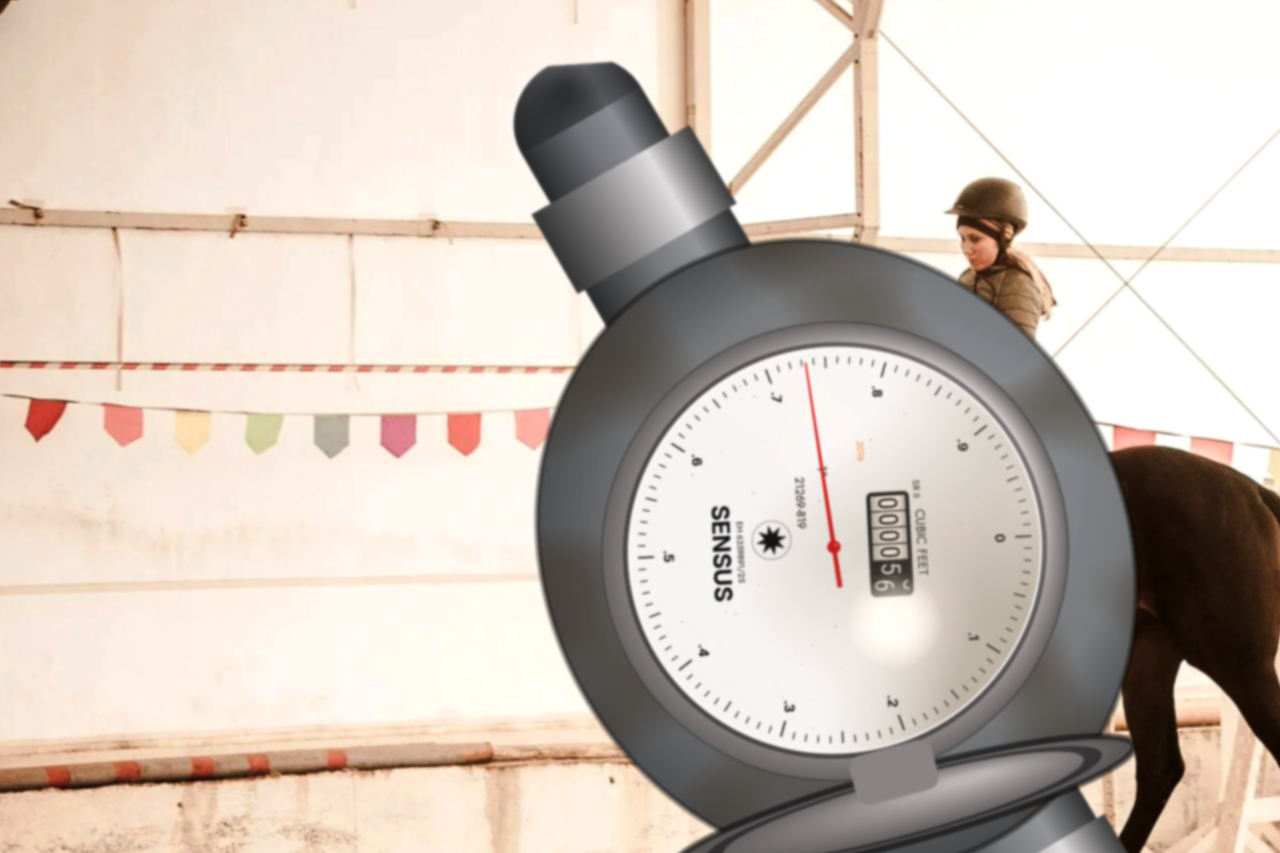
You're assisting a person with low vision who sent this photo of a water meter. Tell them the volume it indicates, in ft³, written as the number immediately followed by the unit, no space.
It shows 55.73ft³
